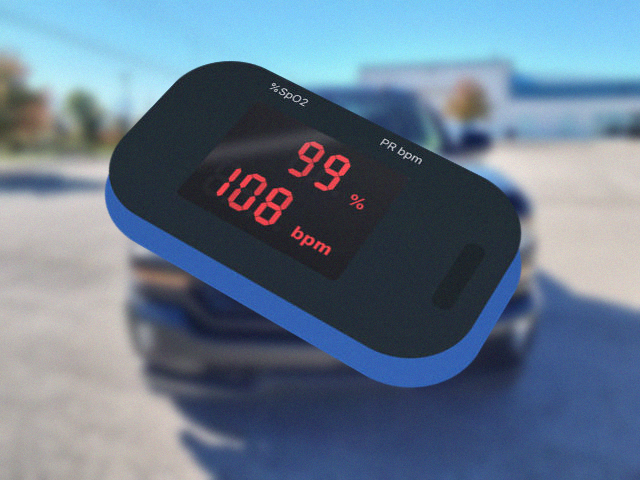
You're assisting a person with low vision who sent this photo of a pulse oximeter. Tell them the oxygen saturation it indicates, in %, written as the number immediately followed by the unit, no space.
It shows 99%
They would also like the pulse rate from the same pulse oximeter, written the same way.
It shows 108bpm
